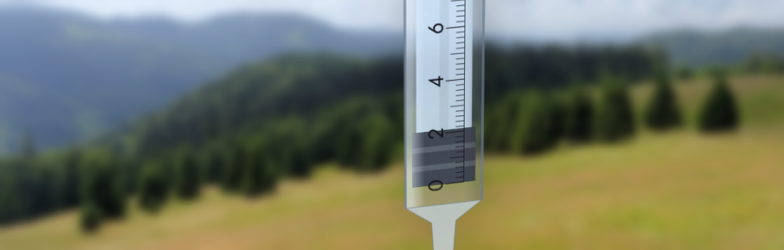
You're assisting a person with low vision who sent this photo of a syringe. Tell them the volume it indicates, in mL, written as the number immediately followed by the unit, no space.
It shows 0mL
